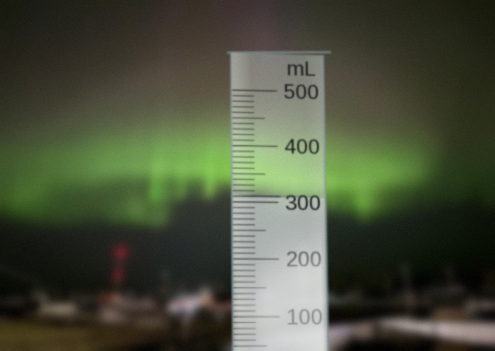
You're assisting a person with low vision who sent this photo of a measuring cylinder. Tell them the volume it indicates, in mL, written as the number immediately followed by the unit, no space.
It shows 310mL
